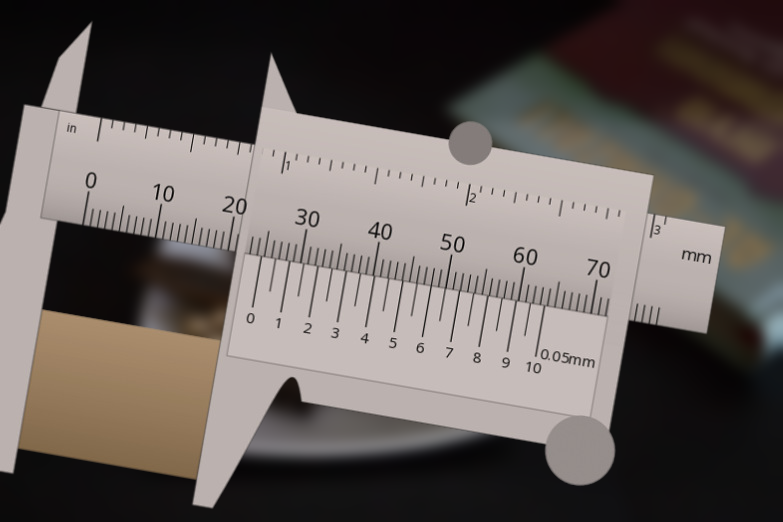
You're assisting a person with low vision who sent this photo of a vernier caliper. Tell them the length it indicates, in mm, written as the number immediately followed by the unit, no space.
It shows 24.6mm
